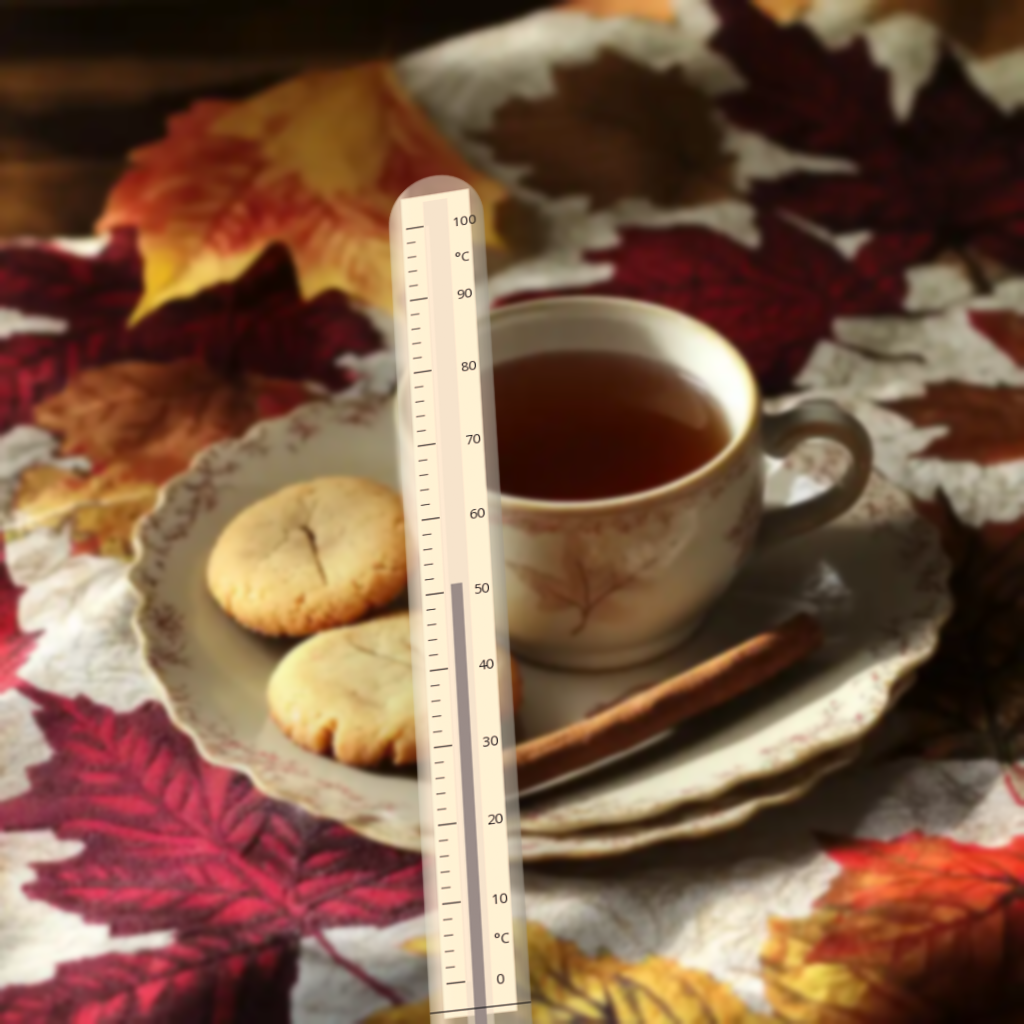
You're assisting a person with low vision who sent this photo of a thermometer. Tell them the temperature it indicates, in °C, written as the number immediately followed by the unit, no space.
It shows 51°C
